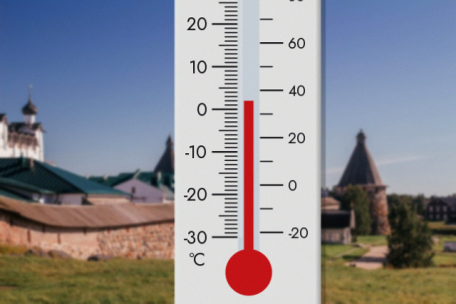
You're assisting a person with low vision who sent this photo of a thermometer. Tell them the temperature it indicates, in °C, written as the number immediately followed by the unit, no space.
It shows 2°C
